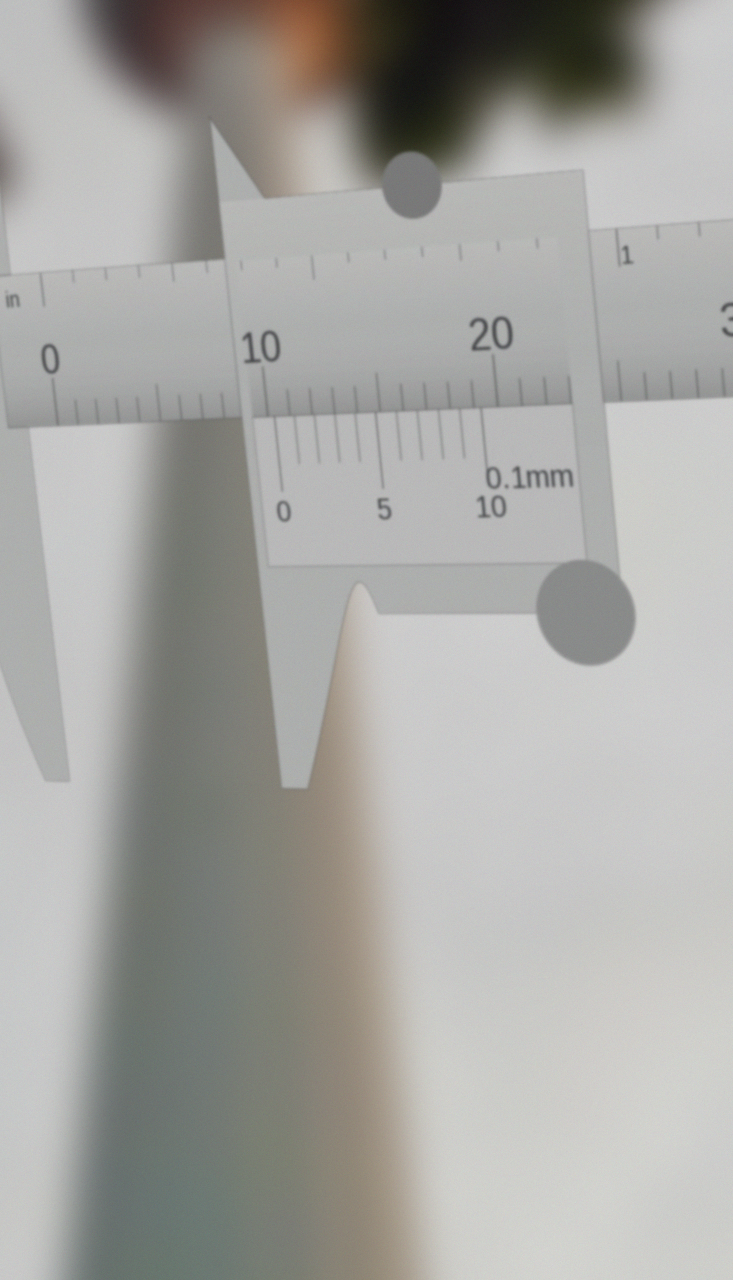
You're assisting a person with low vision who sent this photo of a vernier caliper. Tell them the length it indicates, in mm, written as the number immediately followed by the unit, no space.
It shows 10.3mm
